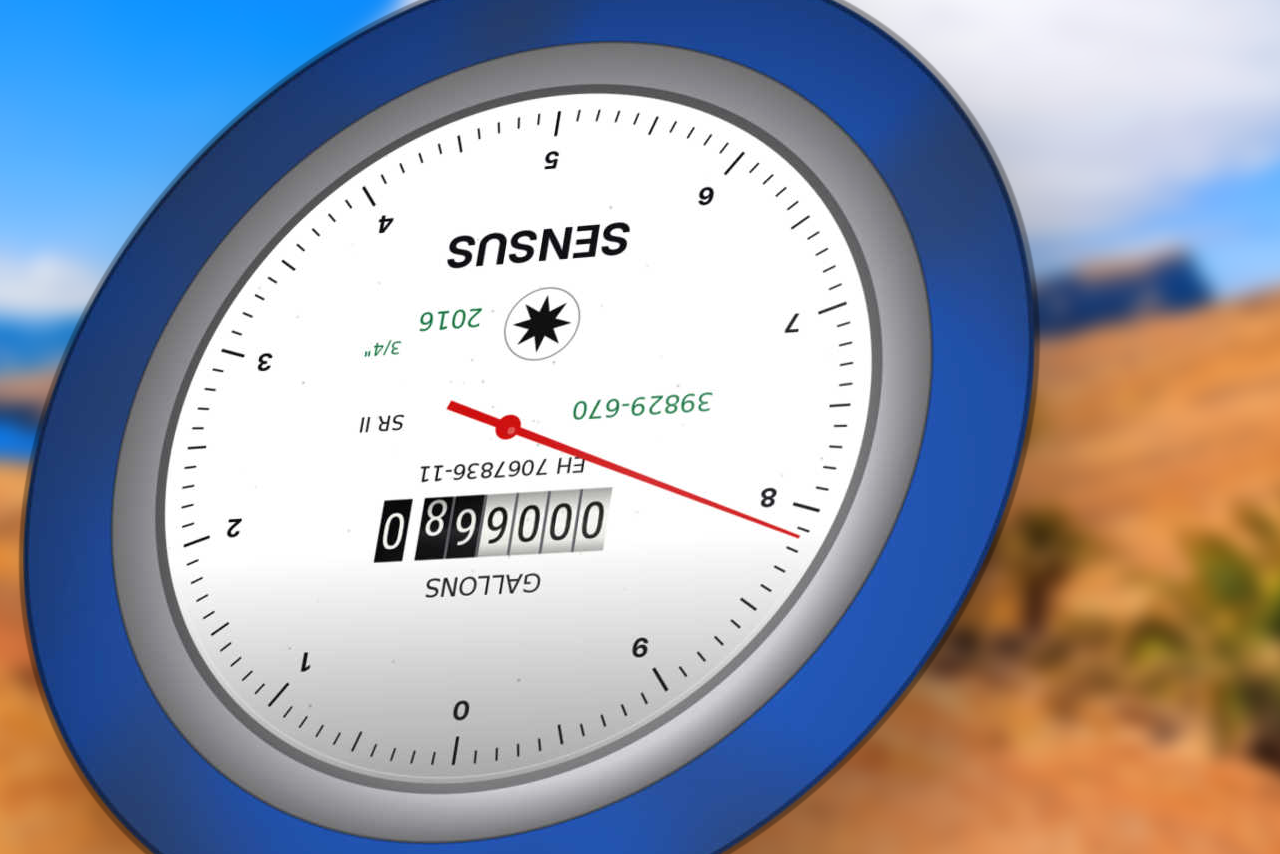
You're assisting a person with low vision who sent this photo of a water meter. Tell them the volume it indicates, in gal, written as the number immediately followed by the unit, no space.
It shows 6678.1gal
